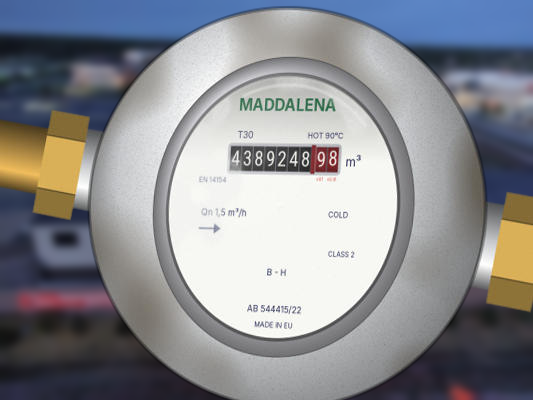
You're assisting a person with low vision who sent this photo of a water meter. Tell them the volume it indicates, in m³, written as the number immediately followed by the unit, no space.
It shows 4389248.98m³
